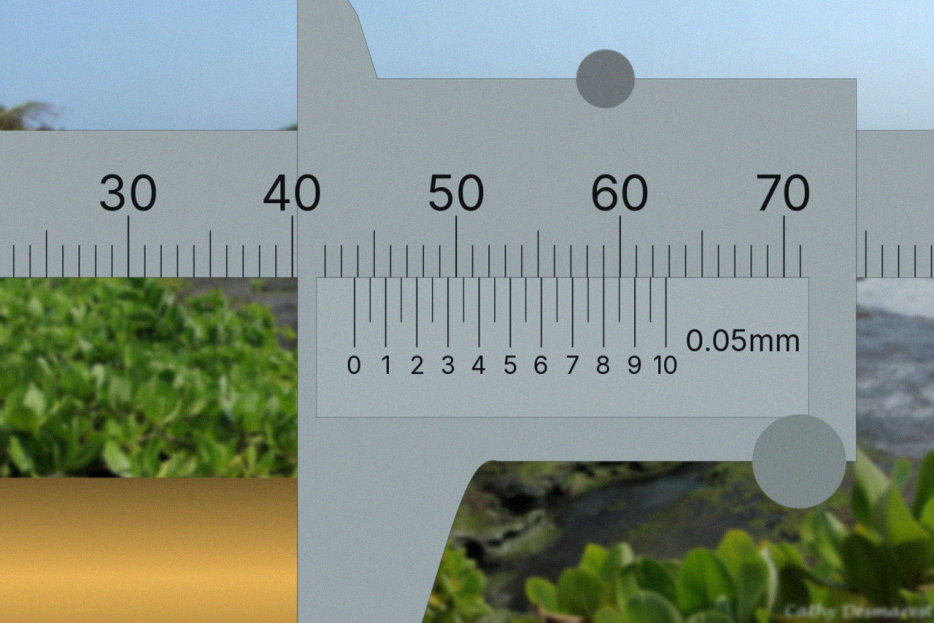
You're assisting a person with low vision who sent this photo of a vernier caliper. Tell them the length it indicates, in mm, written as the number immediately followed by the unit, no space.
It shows 43.8mm
